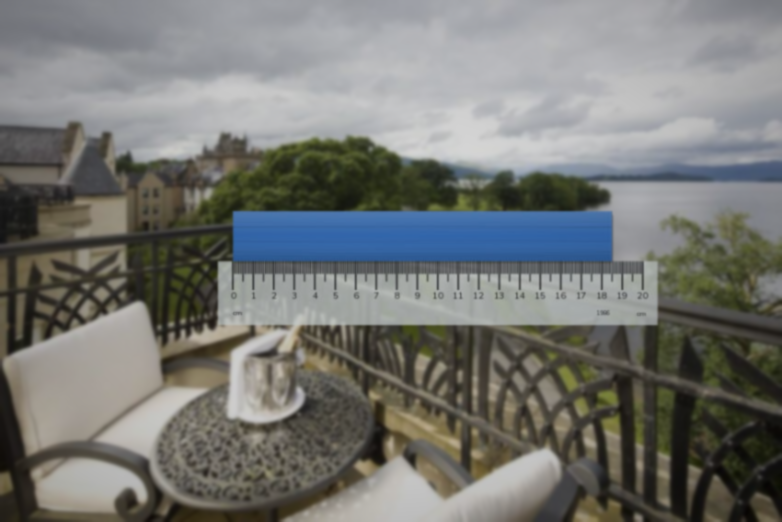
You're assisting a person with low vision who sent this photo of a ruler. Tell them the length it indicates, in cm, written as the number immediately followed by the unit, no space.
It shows 18.5cm
